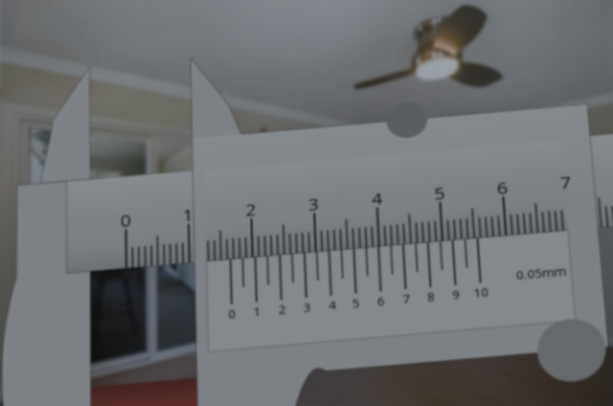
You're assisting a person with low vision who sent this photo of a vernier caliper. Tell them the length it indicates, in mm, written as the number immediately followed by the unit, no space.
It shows 16.5mm
